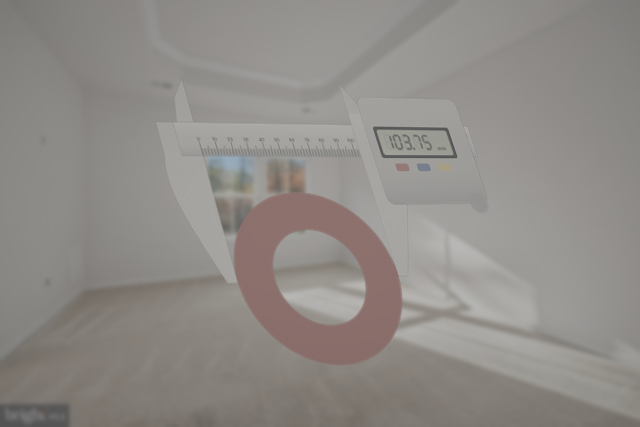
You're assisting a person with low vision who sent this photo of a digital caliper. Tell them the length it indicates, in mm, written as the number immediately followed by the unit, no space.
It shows 103.75mm
